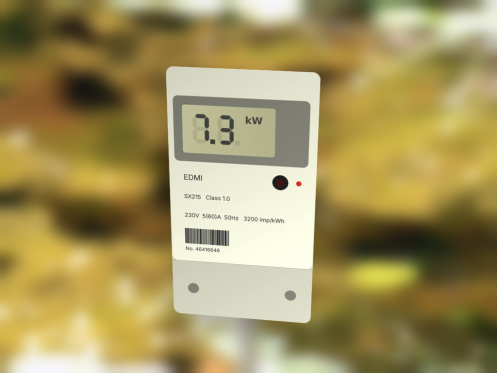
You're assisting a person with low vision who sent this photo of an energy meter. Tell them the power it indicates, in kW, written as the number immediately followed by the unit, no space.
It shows 7.3kW
